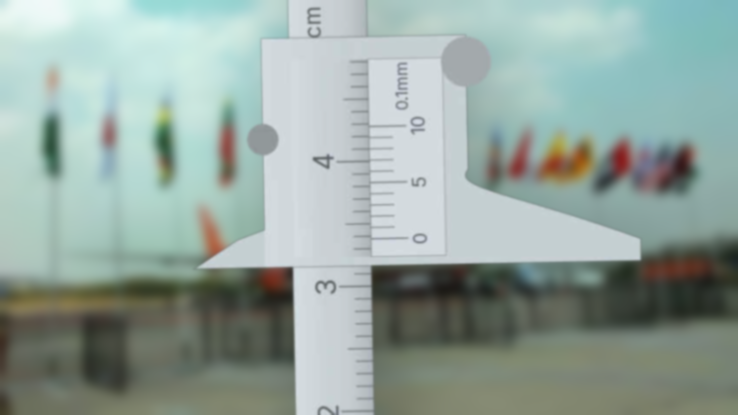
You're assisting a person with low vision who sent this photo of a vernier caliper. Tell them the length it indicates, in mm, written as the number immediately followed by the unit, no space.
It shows 33.8mm
